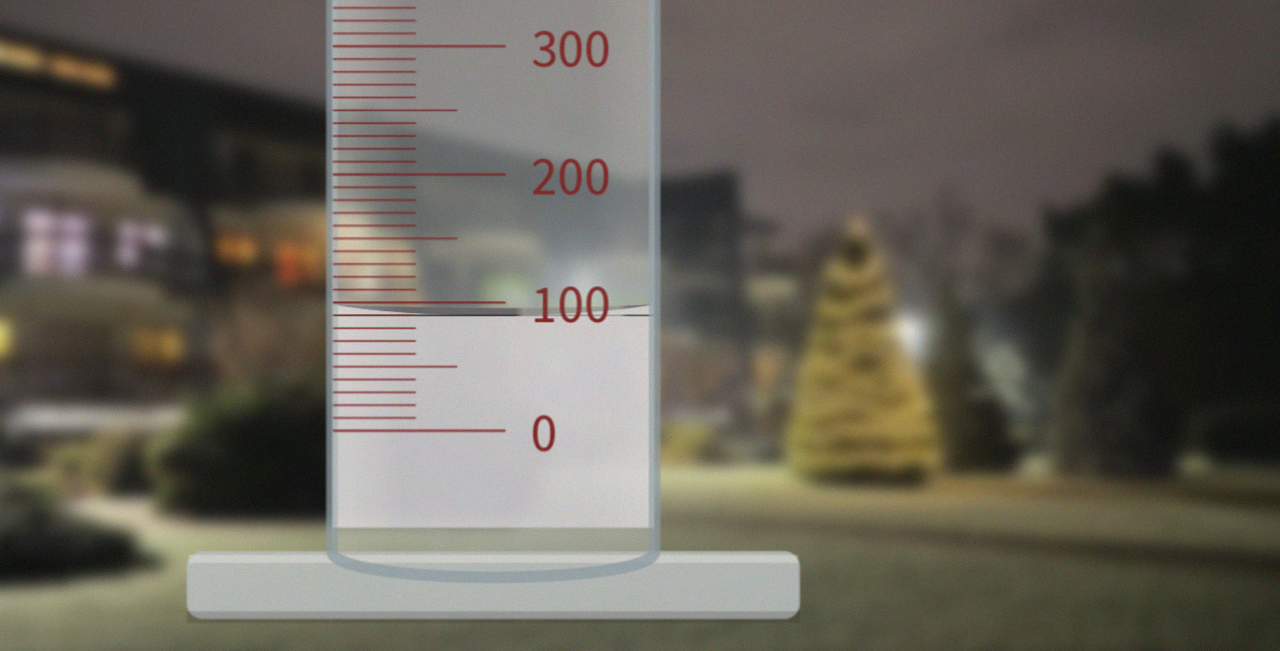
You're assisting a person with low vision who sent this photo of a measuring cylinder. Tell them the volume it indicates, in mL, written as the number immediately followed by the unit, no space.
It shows 90mL
